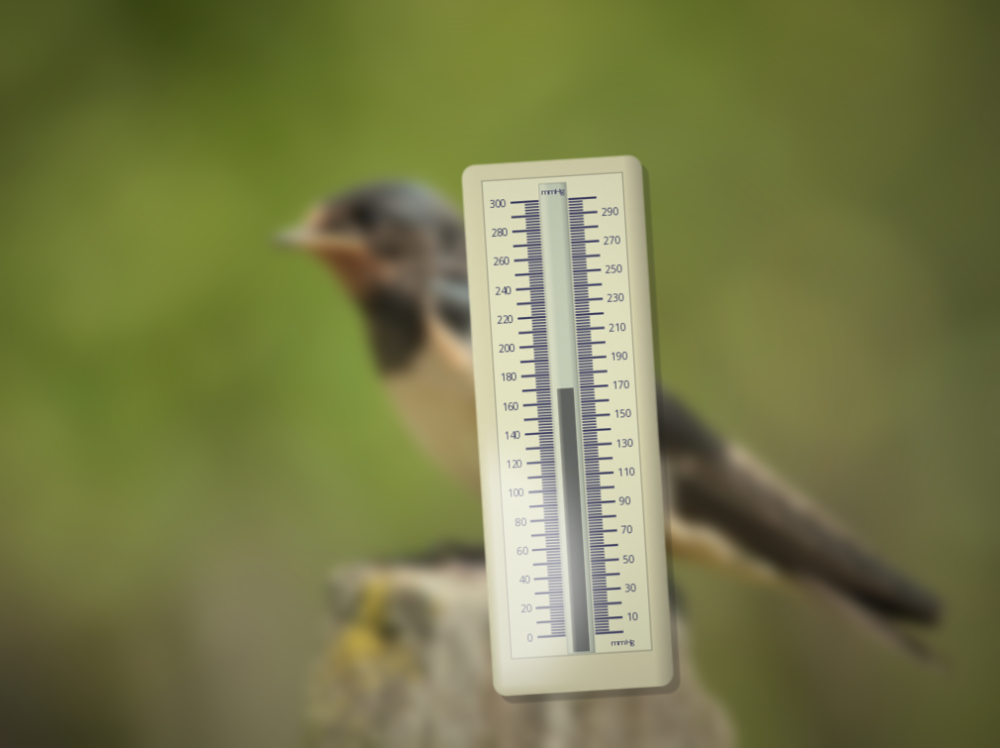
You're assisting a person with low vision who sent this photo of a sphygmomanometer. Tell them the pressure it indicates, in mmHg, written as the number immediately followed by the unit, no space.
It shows 170mmHg
